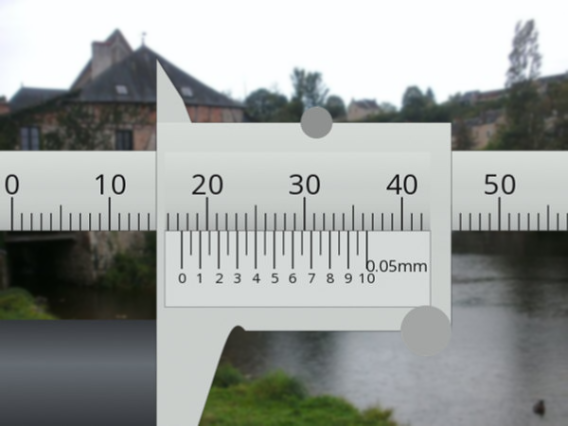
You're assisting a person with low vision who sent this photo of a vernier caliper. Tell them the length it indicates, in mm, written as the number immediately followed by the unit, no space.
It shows 17.4mm
